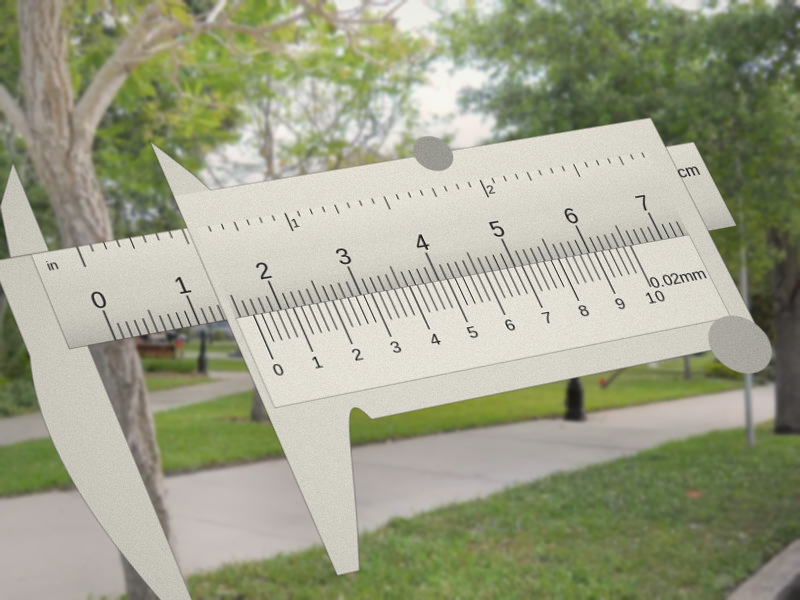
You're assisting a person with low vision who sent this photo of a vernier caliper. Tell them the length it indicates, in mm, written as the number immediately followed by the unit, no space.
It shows 16.6mm
